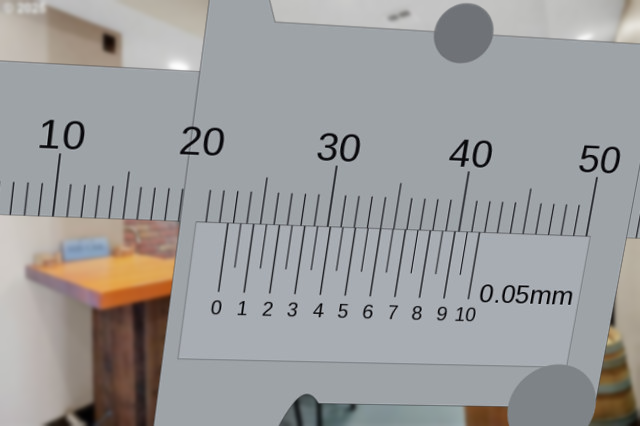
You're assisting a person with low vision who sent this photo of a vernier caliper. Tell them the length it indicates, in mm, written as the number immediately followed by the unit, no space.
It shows 22.6mm
